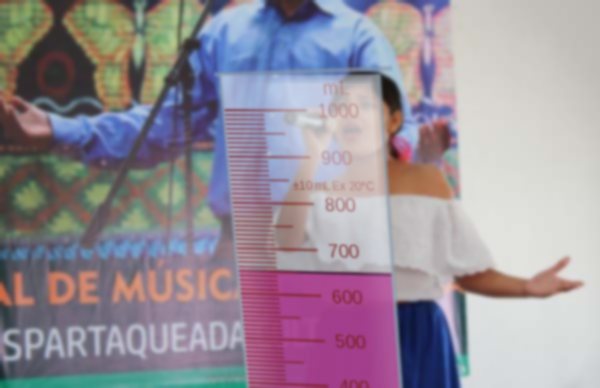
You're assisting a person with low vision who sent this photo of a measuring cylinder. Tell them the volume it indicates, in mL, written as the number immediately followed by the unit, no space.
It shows 650mL
